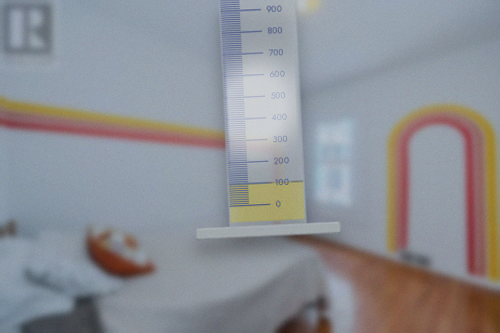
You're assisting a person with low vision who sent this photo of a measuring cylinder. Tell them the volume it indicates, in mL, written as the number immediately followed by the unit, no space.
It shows 100mL
